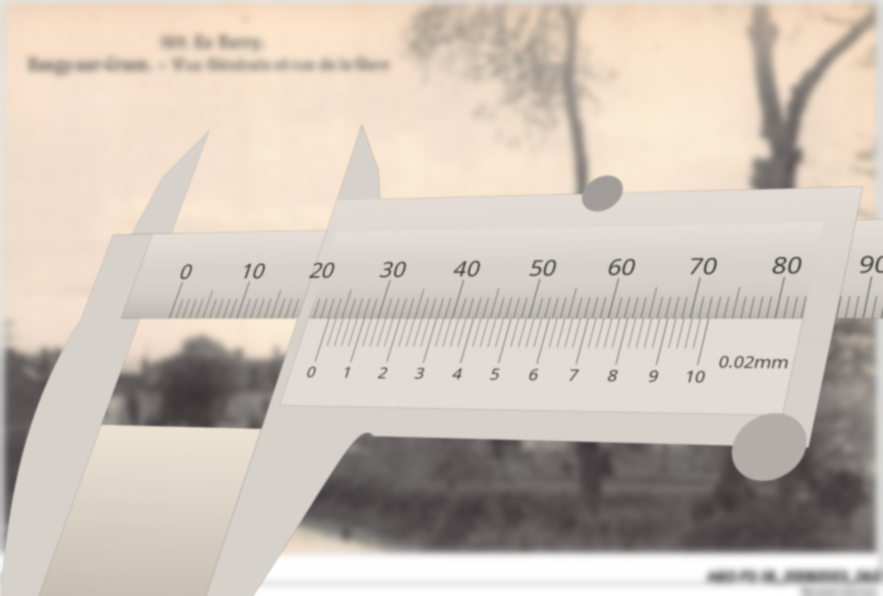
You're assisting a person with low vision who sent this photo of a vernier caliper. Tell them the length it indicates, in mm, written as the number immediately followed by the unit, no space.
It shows 23.2mm
